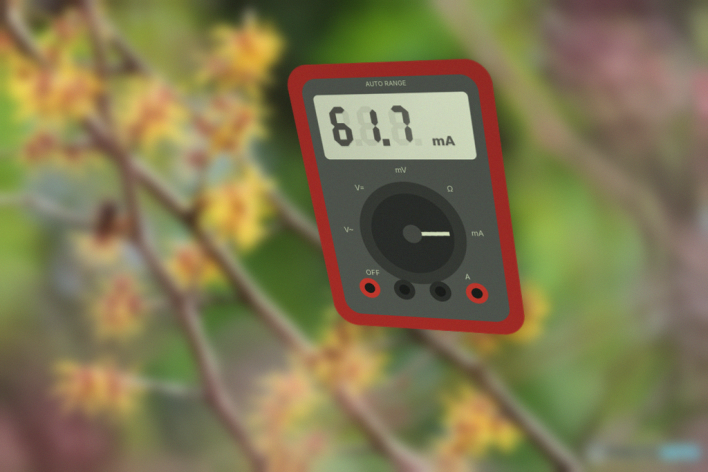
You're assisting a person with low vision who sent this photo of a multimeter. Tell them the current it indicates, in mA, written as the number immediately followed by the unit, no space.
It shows 61.7mA
